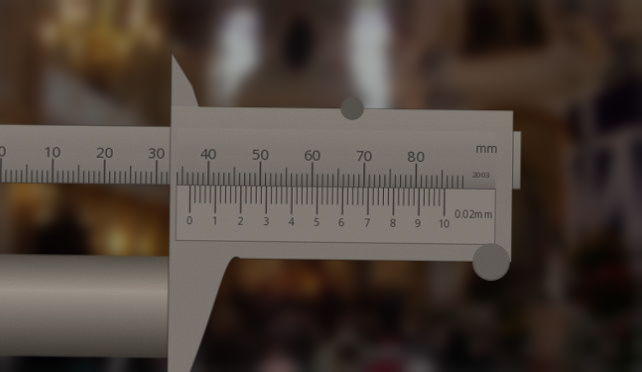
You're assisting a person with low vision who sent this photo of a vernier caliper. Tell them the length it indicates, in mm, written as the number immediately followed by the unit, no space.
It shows 36.5mm
